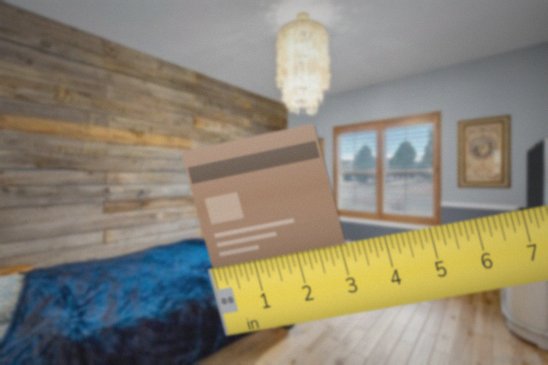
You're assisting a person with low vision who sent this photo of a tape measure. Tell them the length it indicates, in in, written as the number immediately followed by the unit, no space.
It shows 3.125in
